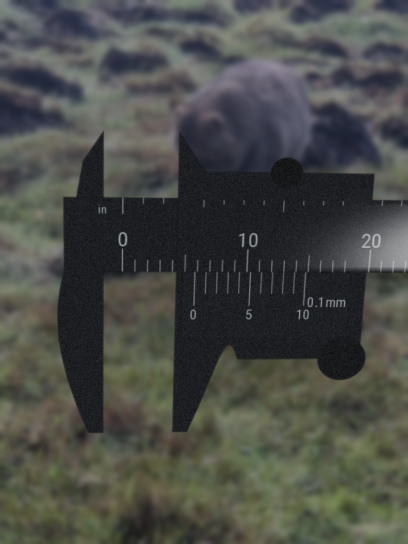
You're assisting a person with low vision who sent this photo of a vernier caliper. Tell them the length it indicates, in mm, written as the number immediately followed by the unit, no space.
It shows 5.8mm
